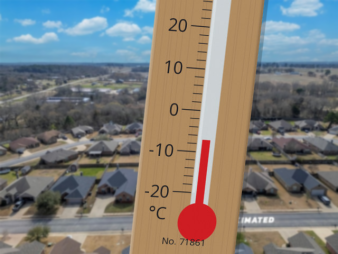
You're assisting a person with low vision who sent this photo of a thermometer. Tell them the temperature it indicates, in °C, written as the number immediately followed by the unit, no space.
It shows -7°C
